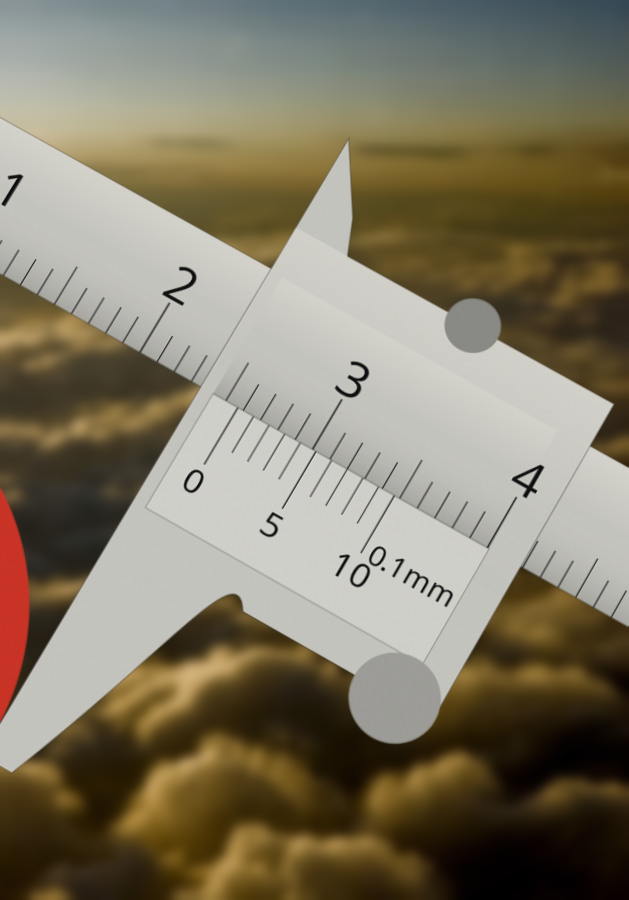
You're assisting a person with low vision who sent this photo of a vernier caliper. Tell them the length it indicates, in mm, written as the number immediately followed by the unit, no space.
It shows 25.7mm
